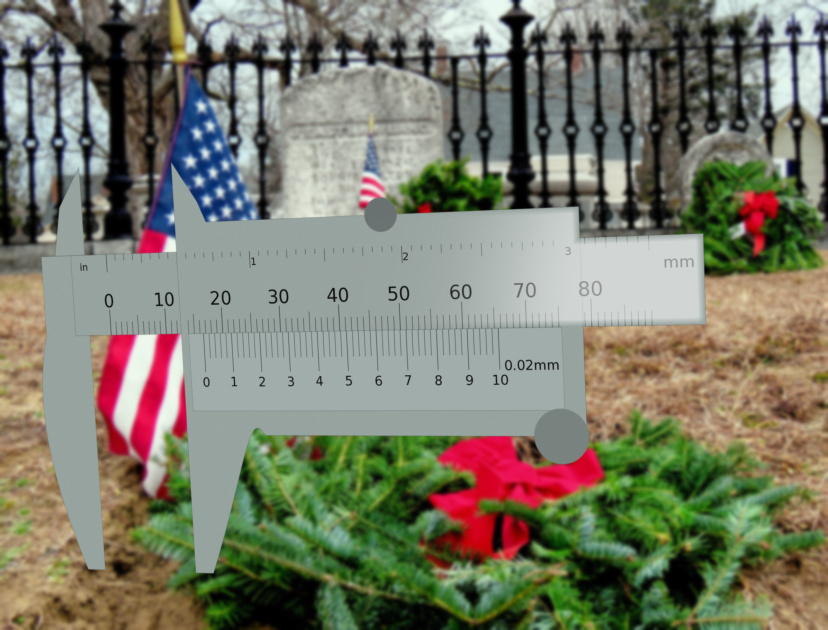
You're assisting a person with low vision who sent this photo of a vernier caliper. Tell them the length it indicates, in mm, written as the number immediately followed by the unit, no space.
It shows 16.6mm
